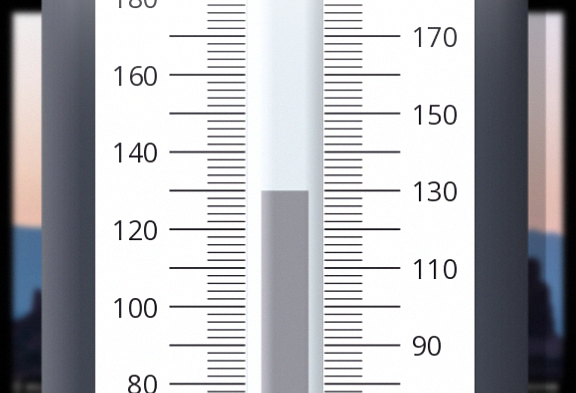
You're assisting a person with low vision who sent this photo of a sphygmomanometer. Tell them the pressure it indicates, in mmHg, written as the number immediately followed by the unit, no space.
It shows 130mmHg
